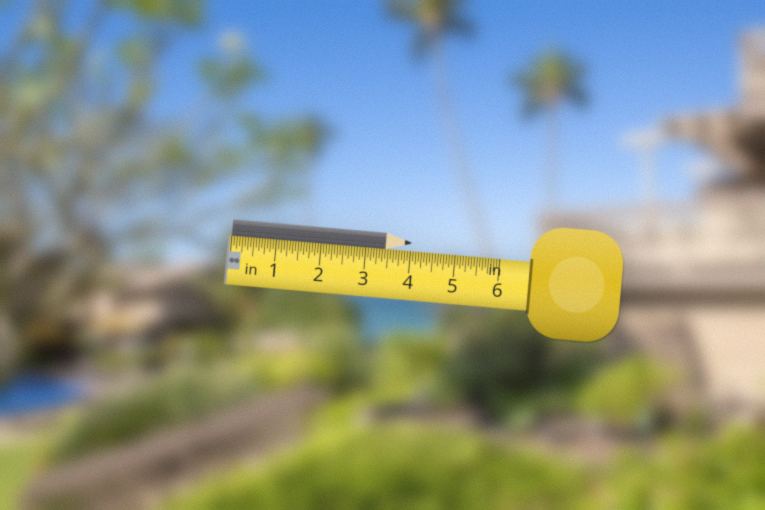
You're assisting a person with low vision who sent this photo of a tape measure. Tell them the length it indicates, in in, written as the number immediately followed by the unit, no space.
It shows 4in
